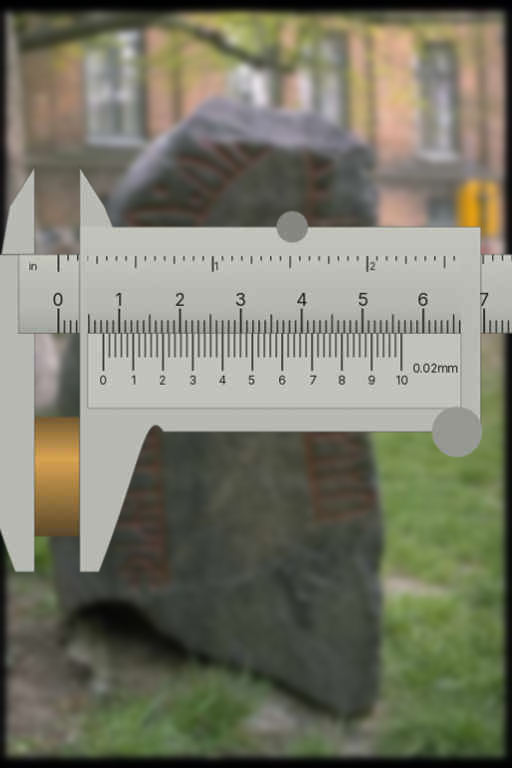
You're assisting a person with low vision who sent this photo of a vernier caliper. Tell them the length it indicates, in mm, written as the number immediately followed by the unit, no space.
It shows 7.4mm
